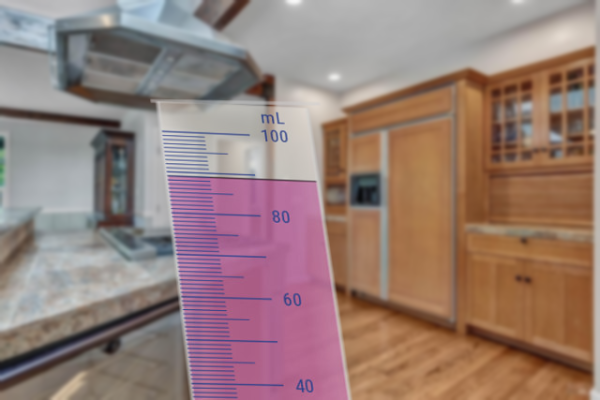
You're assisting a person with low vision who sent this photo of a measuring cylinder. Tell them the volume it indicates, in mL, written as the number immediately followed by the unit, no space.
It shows 89mL
